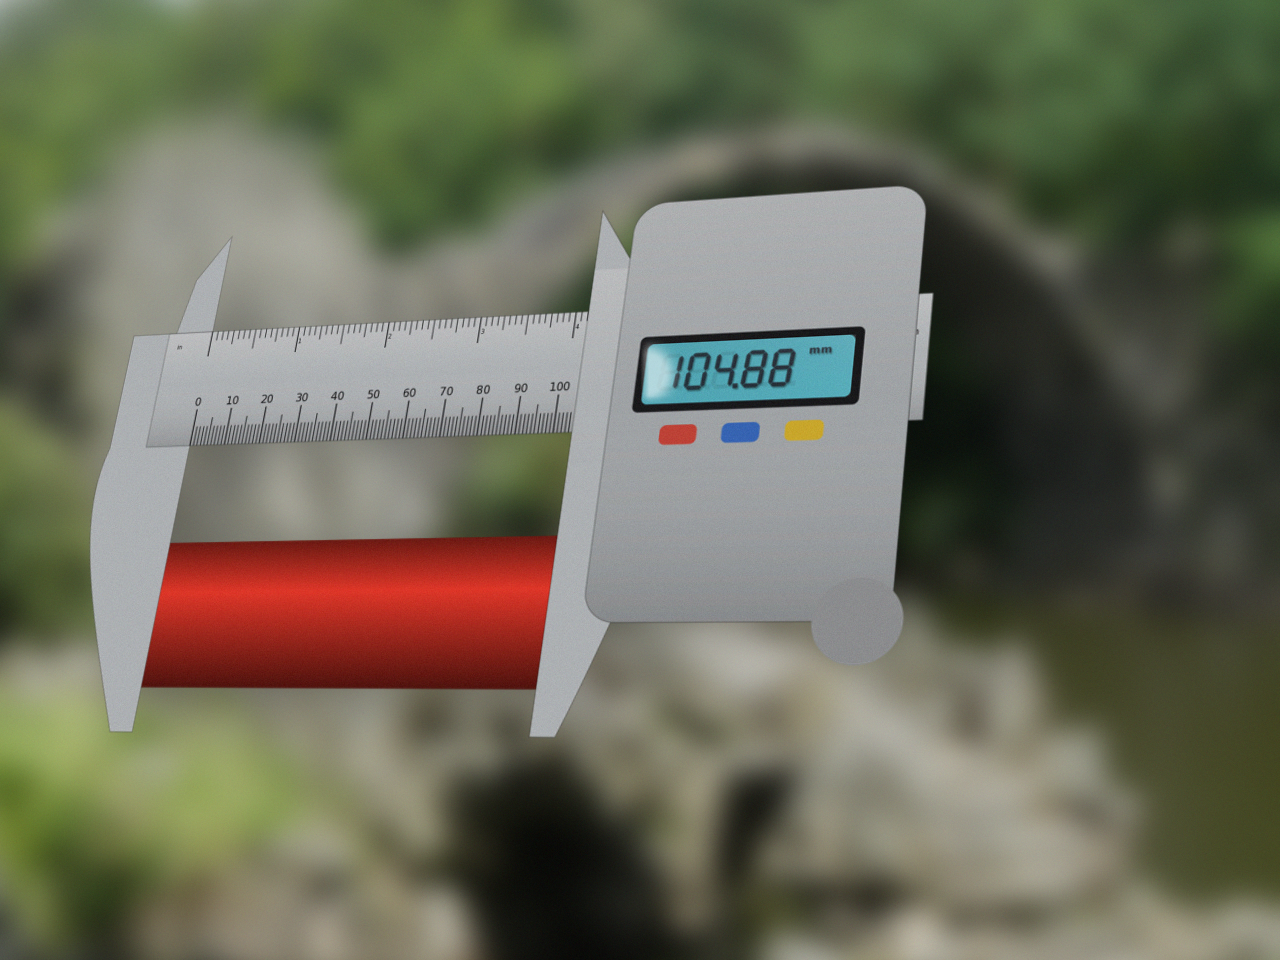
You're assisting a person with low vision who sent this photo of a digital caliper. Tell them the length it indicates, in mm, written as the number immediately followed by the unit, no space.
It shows 104.88mm
